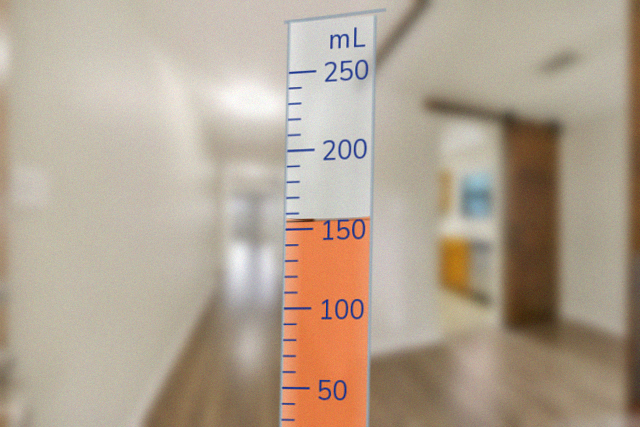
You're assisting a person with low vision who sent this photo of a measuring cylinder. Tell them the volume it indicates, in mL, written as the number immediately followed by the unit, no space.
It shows 155mL
